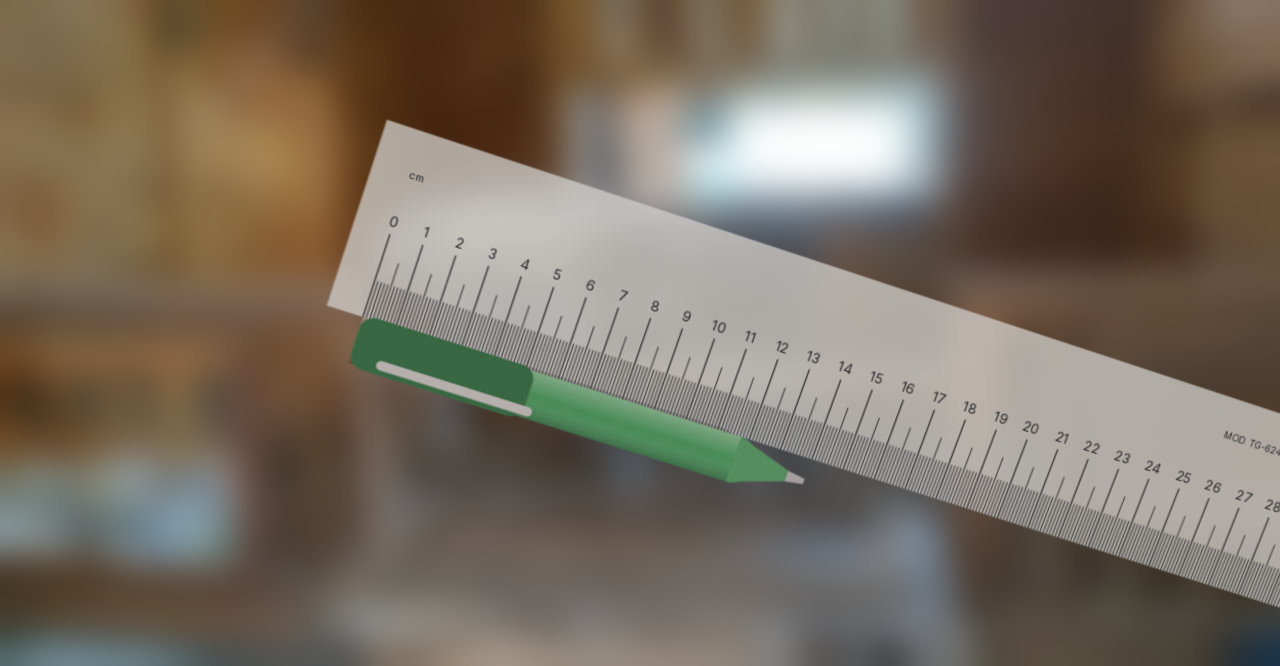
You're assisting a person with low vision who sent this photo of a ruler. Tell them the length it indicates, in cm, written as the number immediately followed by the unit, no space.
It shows 14cm
